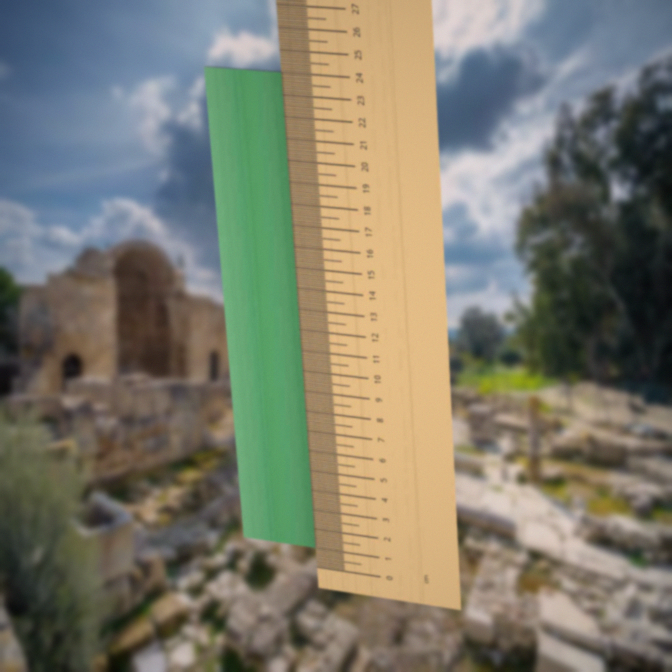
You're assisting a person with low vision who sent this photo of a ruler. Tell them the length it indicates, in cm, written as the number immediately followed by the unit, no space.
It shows 23cm
